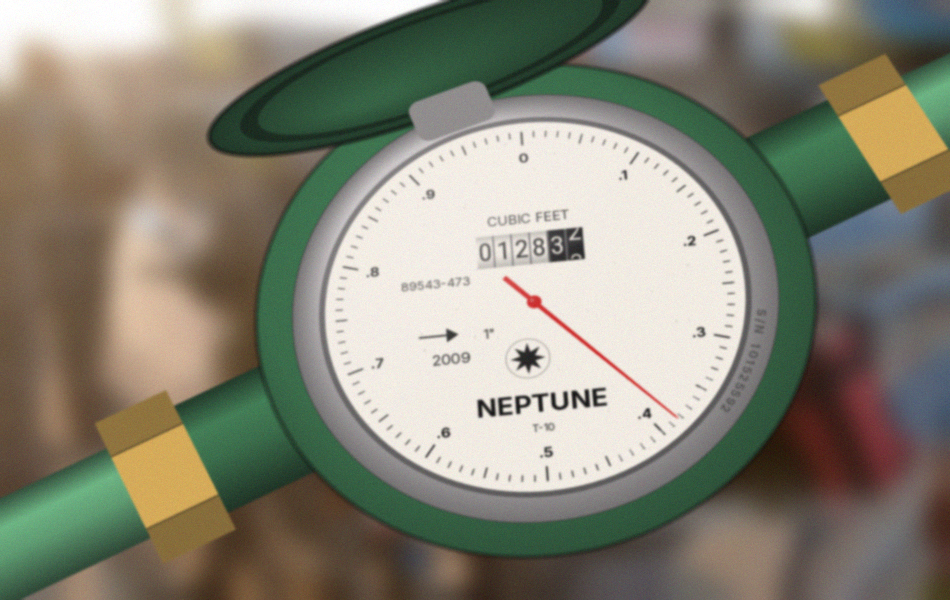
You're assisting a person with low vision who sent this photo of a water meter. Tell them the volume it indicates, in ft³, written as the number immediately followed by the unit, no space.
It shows 12832.38ft³
